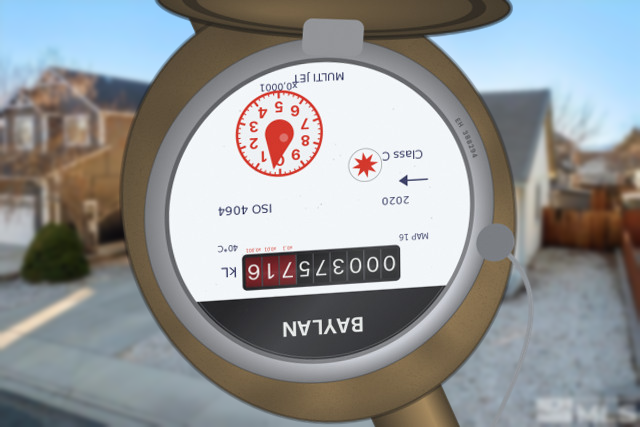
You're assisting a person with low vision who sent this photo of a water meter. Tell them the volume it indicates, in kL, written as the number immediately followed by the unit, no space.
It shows 375.7160kL
